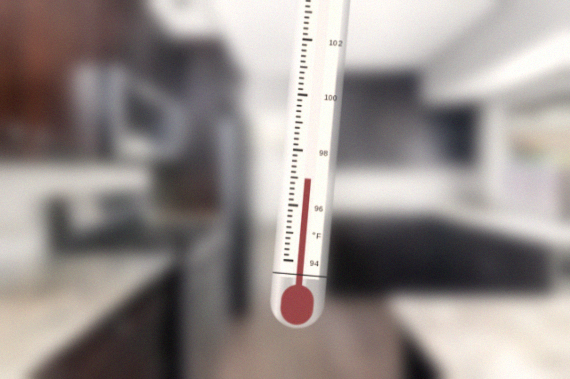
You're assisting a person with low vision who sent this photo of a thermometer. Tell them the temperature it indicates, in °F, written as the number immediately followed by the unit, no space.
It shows 97°F
